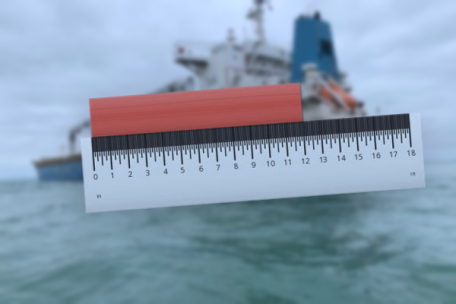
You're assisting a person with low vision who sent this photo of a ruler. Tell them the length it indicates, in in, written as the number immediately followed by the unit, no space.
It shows 12in
